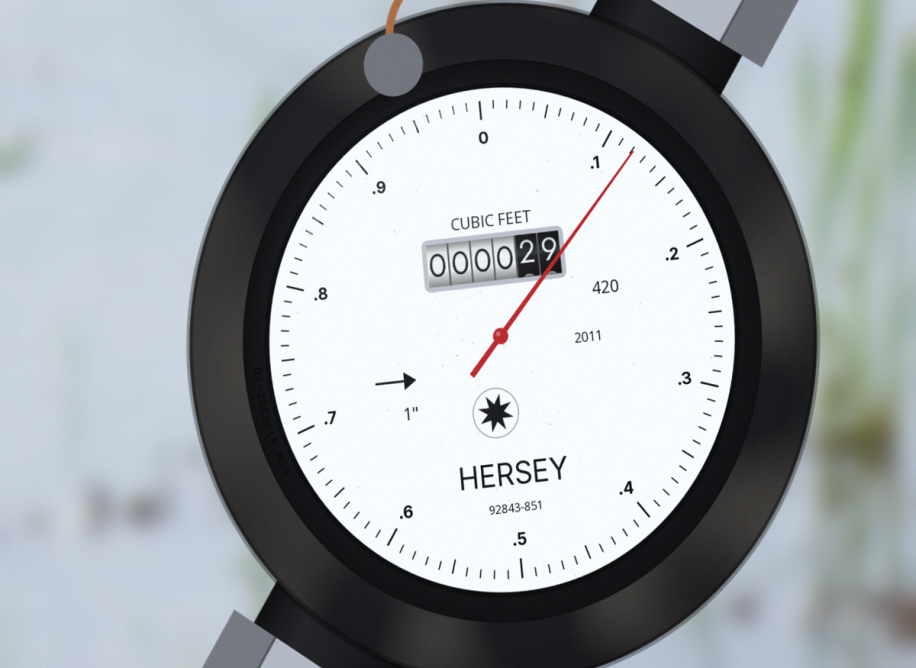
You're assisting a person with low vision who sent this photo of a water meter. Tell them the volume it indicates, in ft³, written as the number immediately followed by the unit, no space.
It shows 29.12ft³
